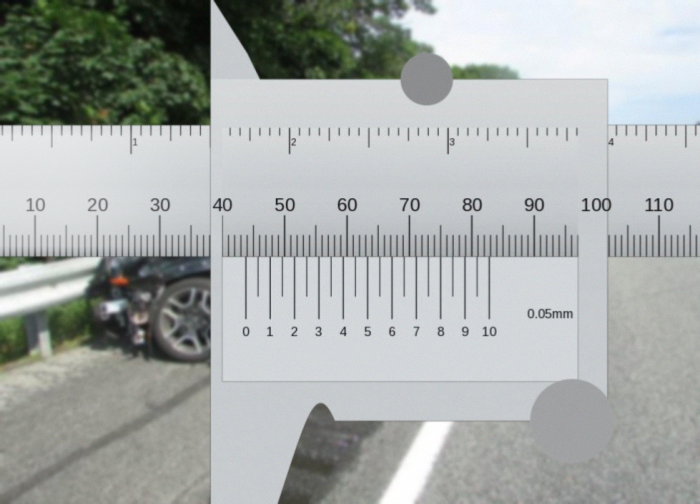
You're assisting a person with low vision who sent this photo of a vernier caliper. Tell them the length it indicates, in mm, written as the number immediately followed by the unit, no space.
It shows 43.8mm
